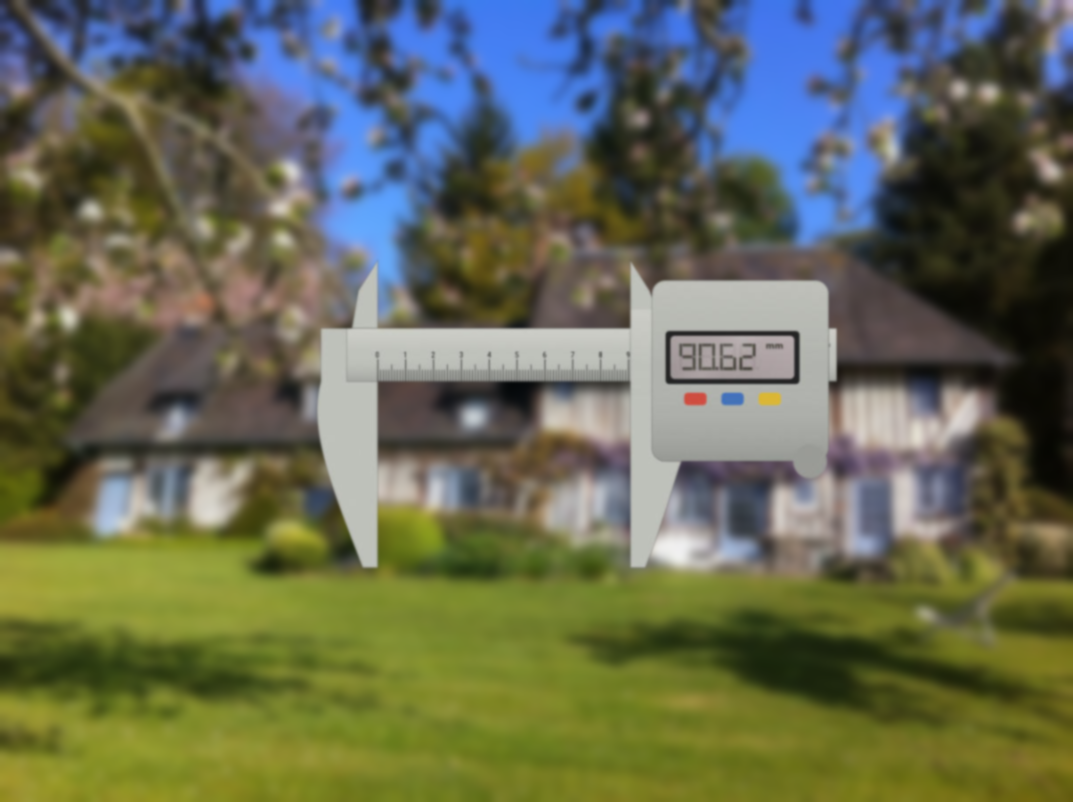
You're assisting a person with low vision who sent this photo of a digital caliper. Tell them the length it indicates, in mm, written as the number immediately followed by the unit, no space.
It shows 90.62mm
